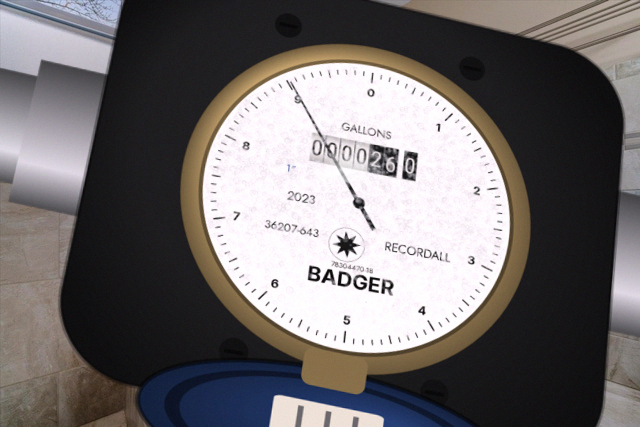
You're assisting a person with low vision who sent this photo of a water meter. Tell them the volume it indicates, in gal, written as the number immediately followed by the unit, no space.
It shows 259.0gal
